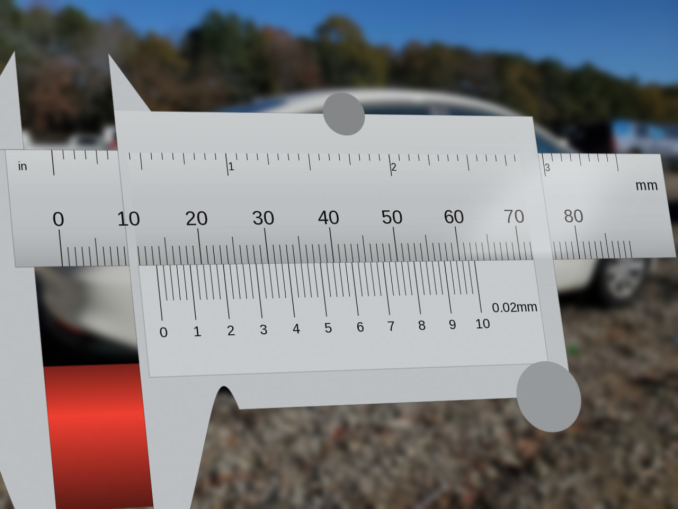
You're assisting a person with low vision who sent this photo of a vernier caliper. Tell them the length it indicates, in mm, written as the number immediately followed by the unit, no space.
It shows 13.4mm
